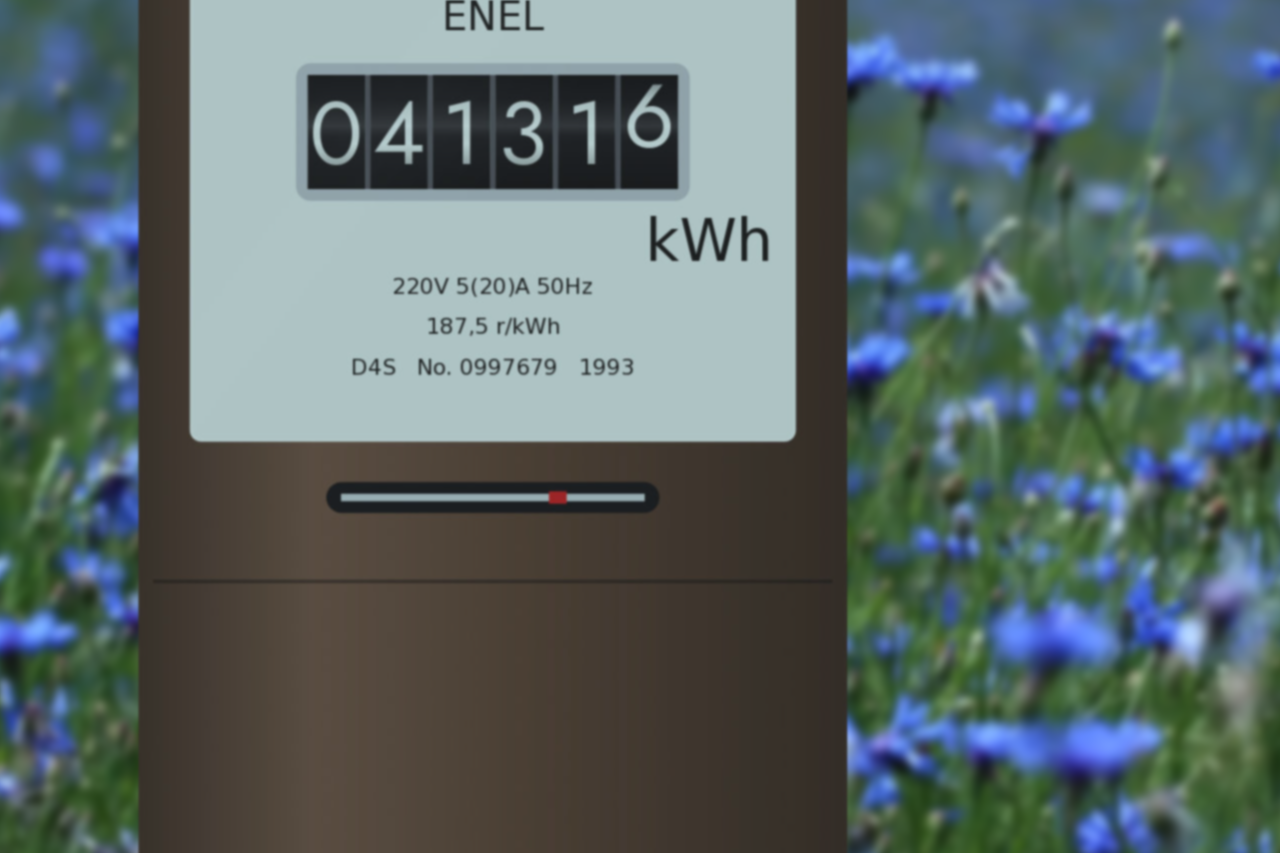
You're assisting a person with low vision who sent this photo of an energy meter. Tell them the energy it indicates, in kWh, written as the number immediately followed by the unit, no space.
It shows 41316kWh
